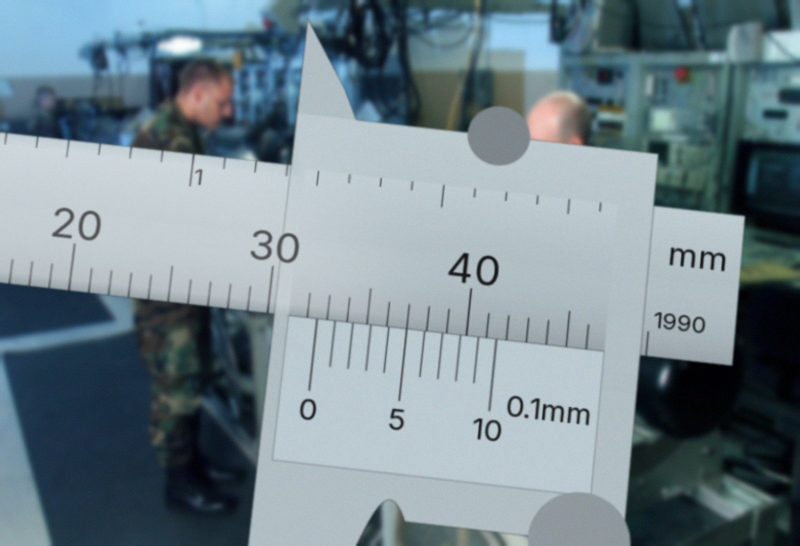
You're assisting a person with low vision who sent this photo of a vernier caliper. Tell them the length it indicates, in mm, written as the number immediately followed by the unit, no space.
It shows 32.5mm
